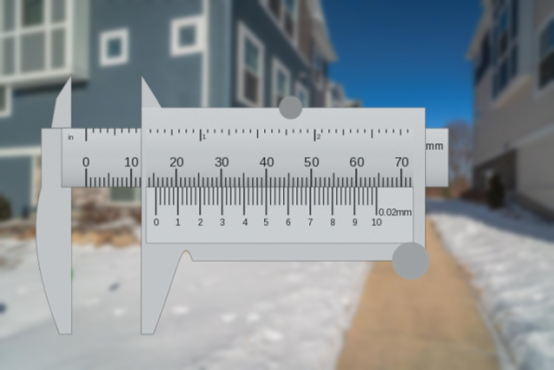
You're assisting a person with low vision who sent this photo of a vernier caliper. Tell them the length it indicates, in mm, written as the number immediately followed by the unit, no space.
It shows 15.5mm
